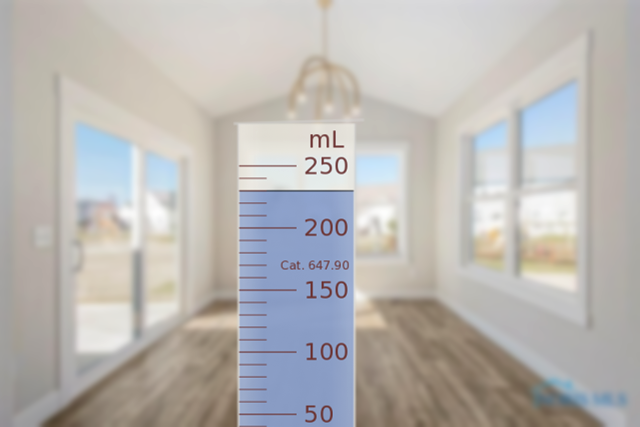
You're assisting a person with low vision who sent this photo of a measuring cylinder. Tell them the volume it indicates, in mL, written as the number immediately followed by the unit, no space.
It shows 230mL
